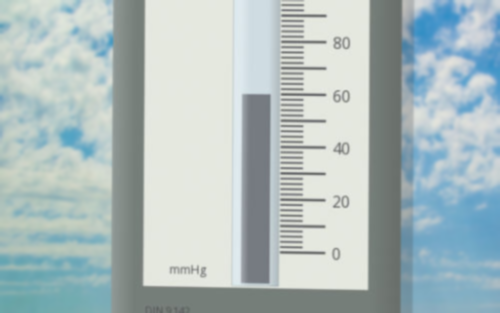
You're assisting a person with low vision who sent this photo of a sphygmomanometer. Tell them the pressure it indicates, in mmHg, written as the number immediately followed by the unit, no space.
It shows 60mmHg
